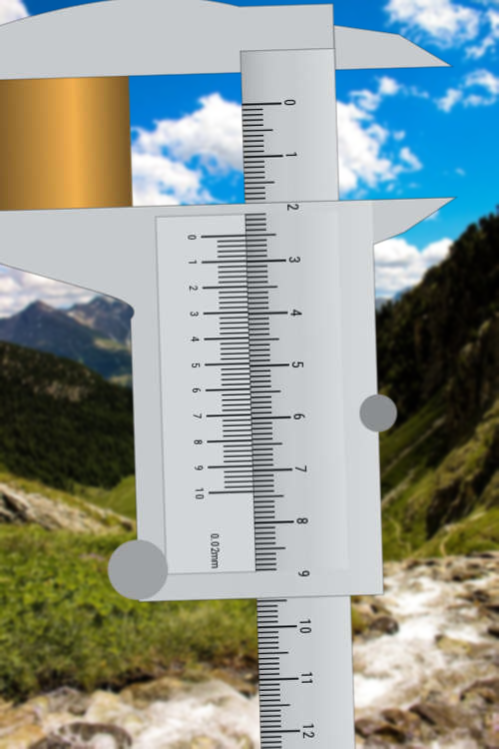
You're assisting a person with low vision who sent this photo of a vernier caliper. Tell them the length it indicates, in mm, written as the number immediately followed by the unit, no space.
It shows 25.0mm
